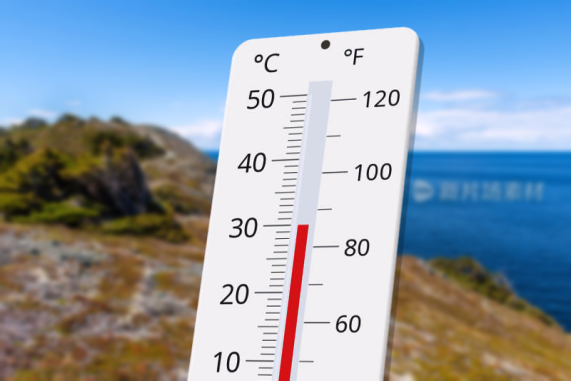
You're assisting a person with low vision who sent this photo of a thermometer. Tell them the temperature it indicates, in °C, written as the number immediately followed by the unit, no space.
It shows 30°C
